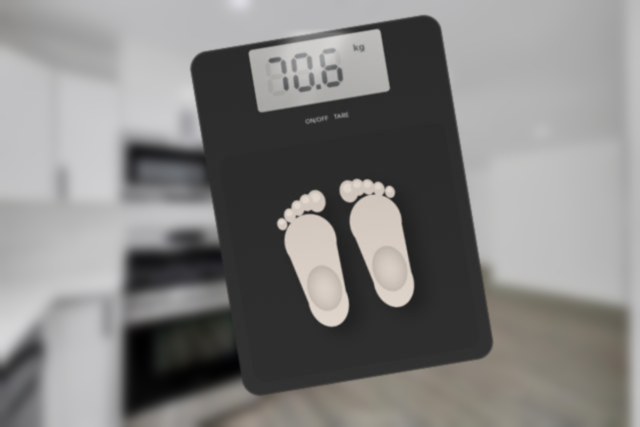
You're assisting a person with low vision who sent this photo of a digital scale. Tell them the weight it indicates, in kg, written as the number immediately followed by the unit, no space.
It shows 70.6kg
